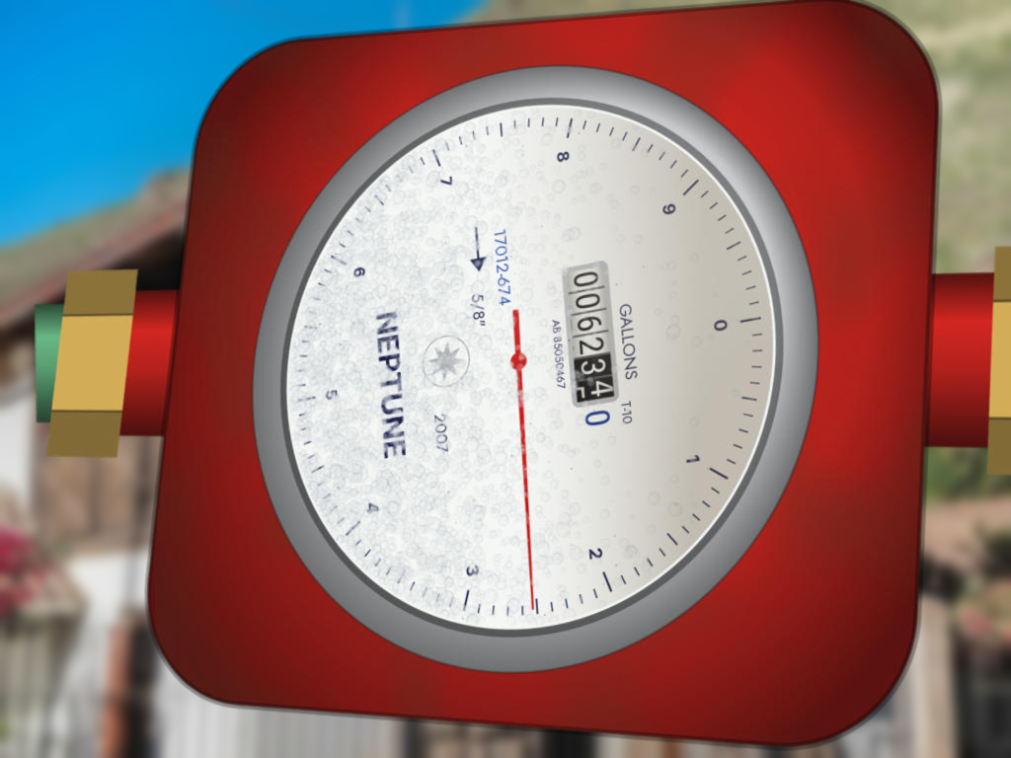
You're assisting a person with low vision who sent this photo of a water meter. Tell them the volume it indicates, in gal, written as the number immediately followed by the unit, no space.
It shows 62342.5gal
